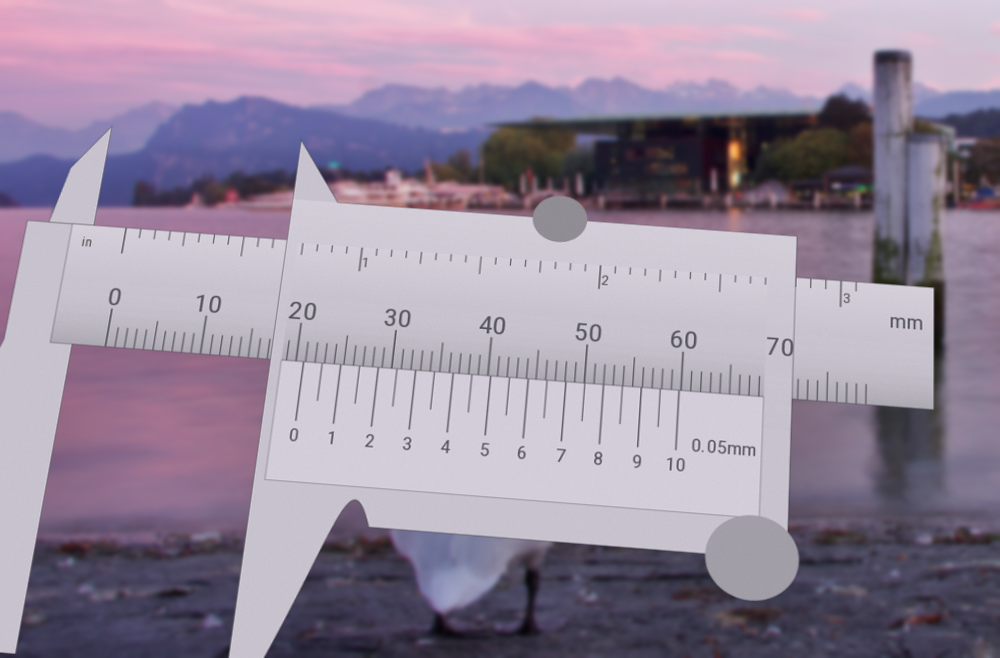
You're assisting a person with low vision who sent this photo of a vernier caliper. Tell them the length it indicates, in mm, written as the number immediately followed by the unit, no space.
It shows 20.8mm
